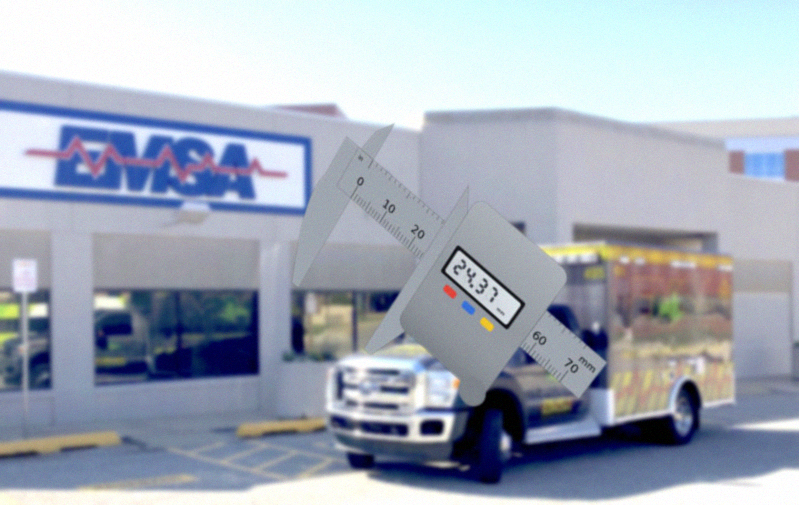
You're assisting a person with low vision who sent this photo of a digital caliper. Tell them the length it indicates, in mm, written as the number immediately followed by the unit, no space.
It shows 24.37mm
